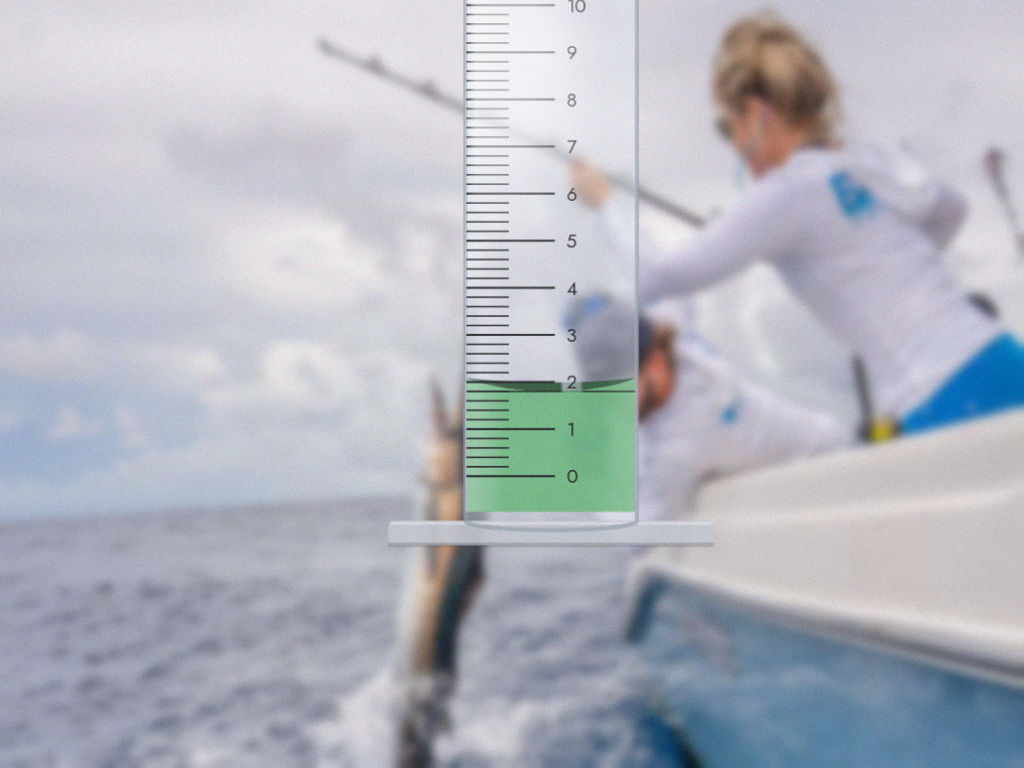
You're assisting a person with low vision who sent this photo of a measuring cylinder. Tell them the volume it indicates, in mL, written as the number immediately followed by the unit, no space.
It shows 1.8mL
